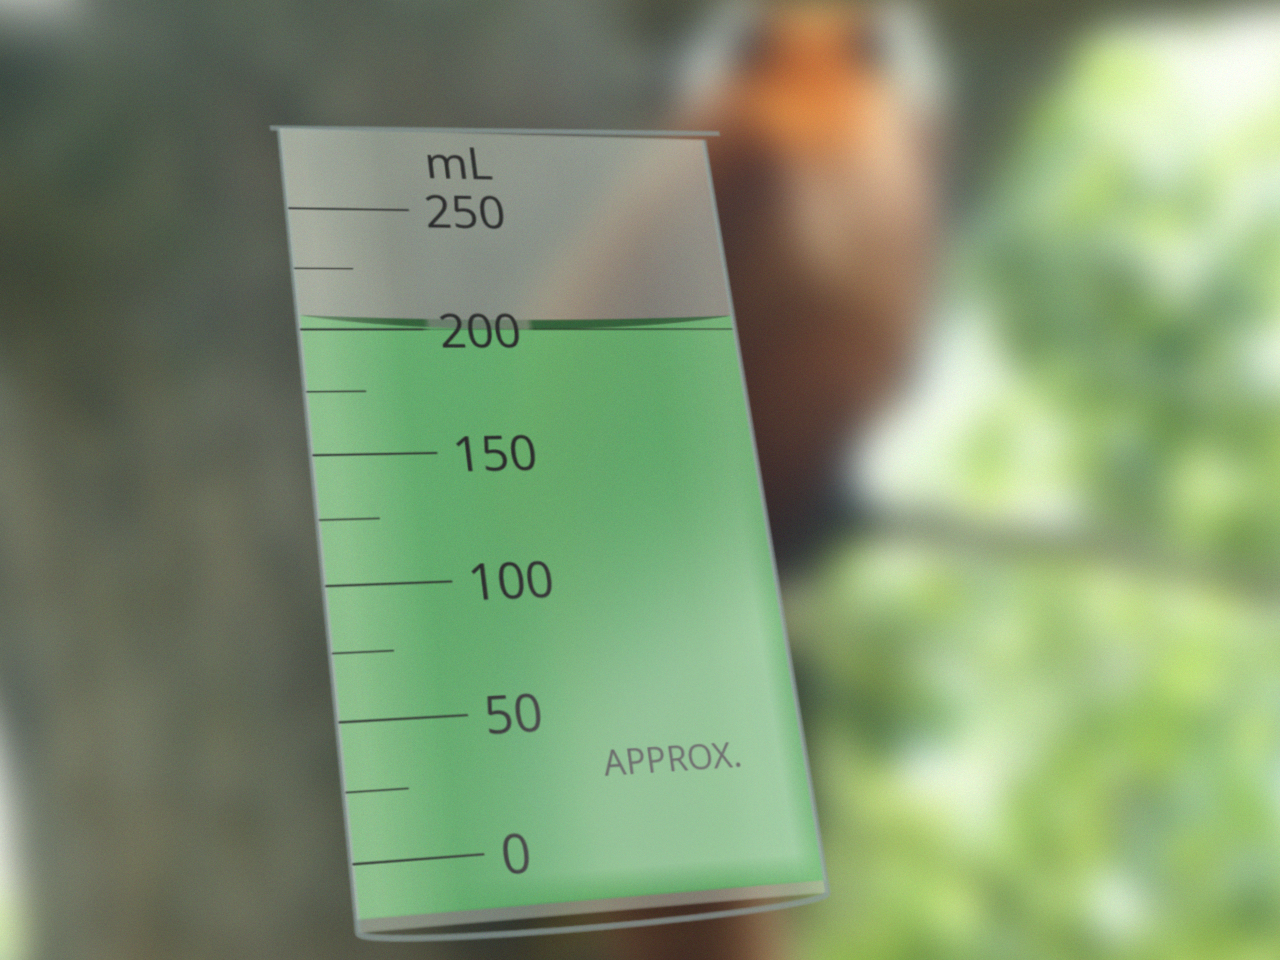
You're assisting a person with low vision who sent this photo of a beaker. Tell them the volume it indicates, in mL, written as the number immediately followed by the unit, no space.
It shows 200mL
